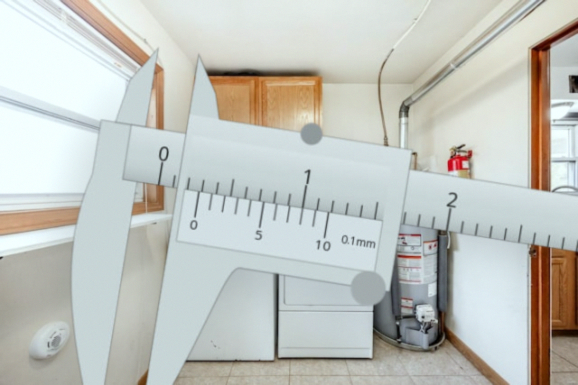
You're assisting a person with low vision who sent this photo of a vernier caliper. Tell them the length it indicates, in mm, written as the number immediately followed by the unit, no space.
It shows 2.8mm
